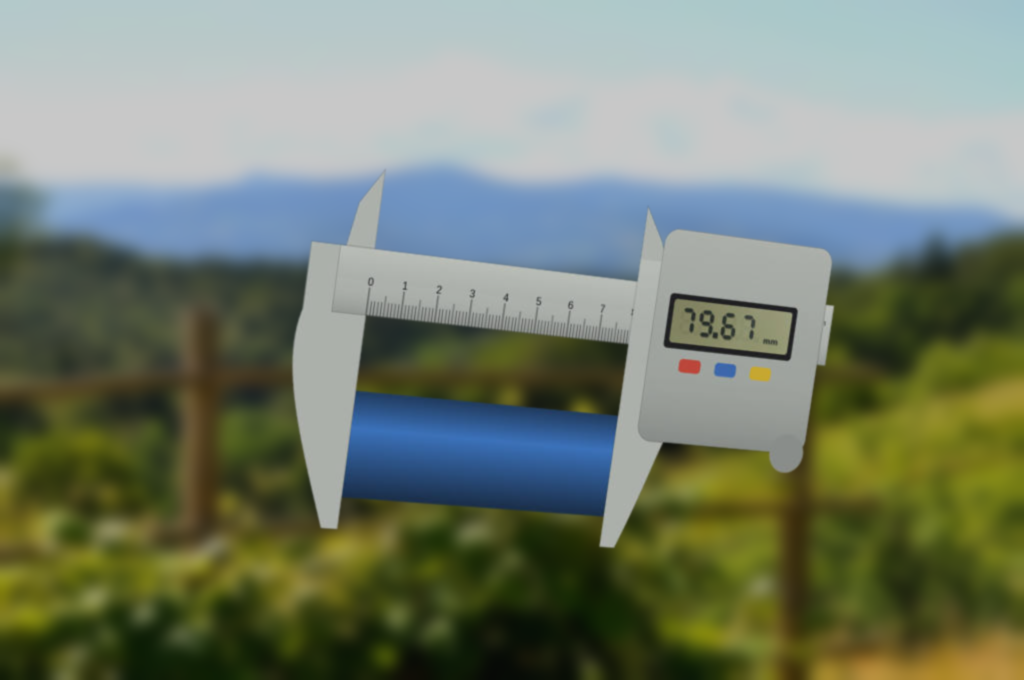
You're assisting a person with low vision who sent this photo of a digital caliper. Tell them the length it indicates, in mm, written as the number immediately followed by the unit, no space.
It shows 79.67mm
